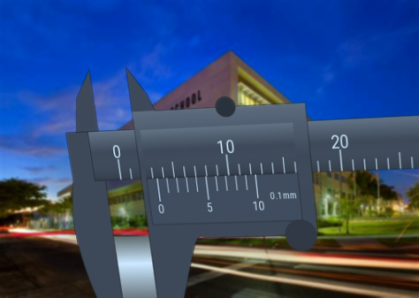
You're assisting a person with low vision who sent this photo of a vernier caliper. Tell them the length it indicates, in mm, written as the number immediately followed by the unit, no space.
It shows 3.4mm
